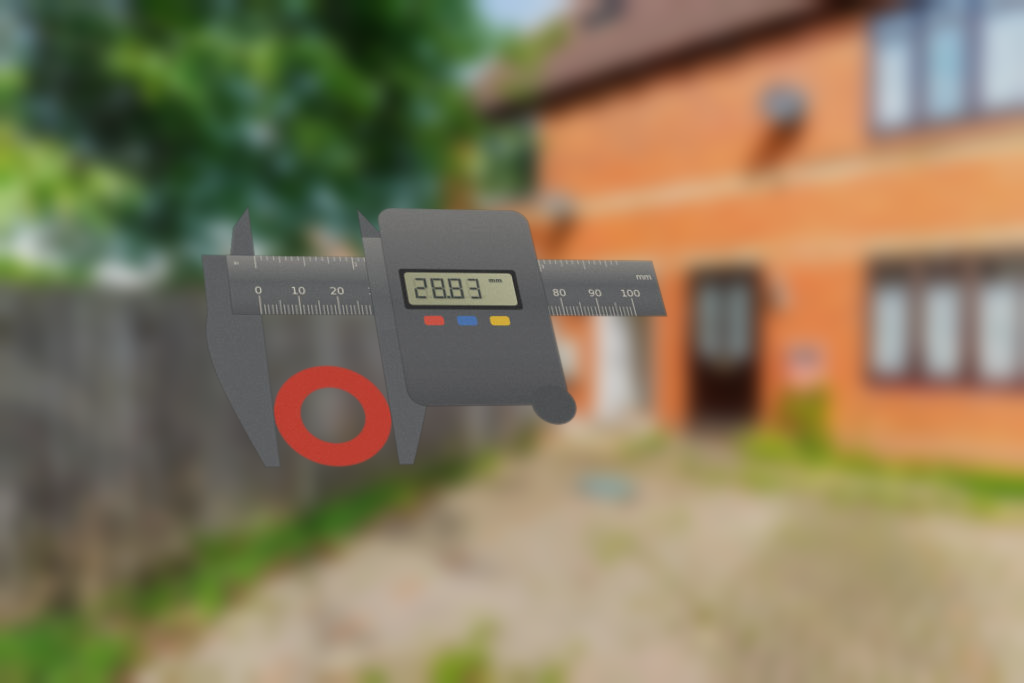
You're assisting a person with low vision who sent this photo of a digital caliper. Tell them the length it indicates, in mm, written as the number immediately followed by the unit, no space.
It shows 28.83mm
